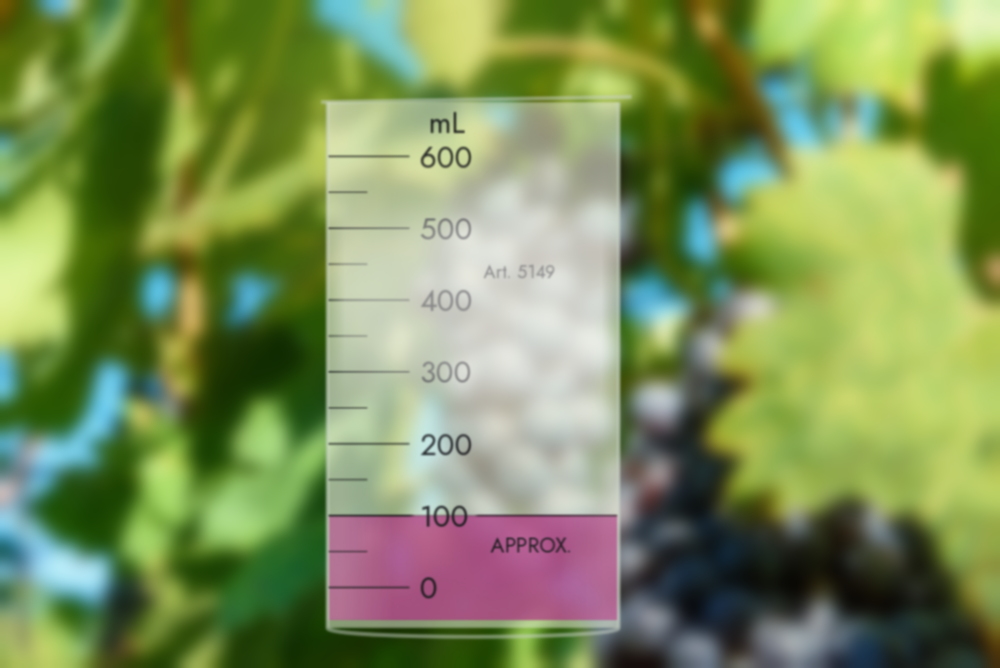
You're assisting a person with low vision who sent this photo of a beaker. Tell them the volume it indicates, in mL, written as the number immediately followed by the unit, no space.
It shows 100mL
